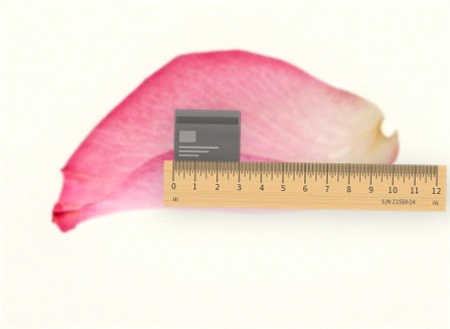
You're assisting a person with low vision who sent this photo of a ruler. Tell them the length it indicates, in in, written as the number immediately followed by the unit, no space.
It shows 3in
